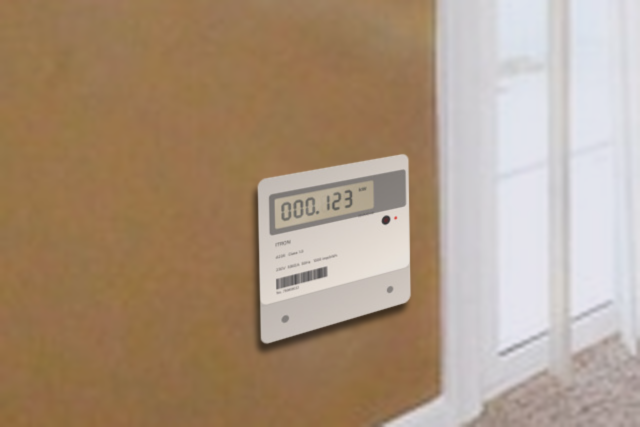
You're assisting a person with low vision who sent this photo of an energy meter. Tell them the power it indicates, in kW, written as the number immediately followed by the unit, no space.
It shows 0.123kW
